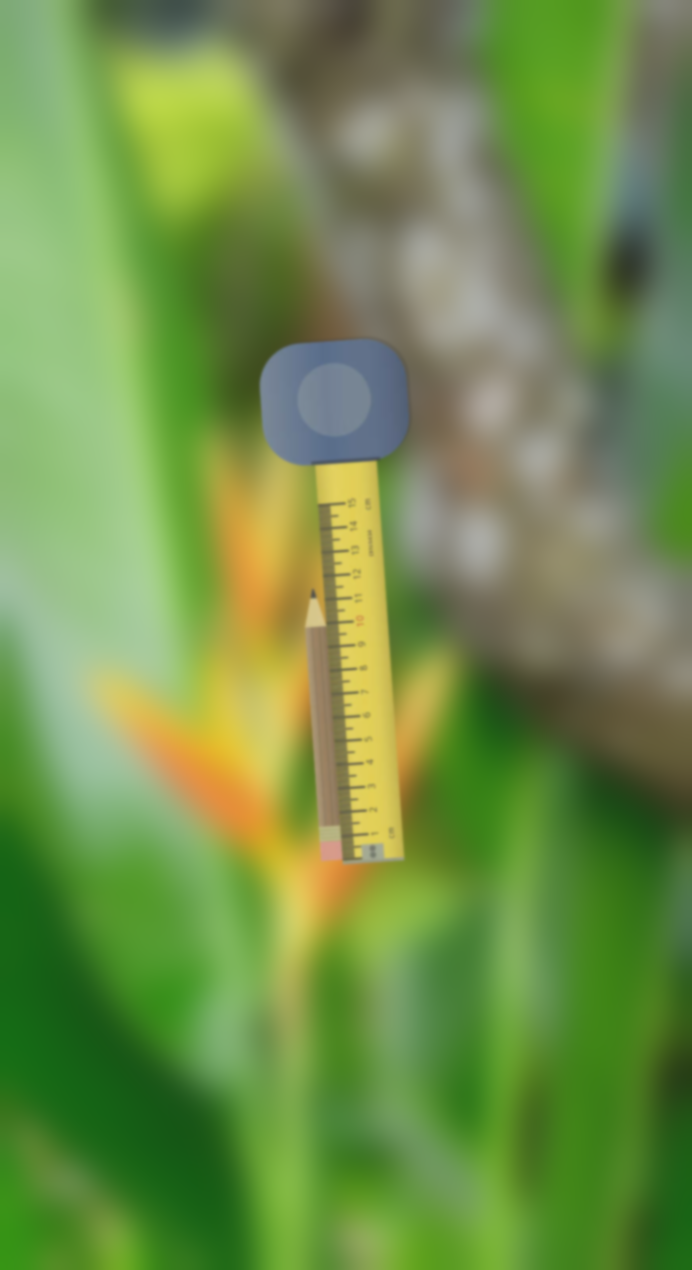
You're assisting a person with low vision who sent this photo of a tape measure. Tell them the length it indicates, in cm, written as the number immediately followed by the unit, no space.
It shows 11.5cm
